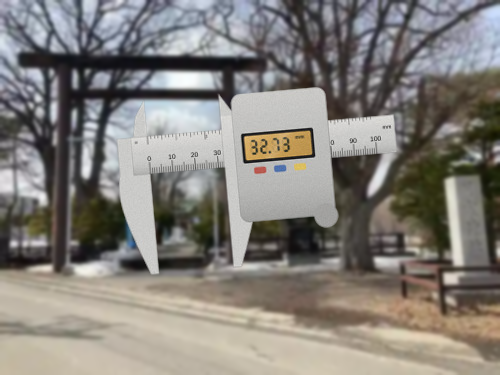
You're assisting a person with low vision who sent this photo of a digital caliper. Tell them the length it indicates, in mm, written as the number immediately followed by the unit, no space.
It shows 32.73mm
